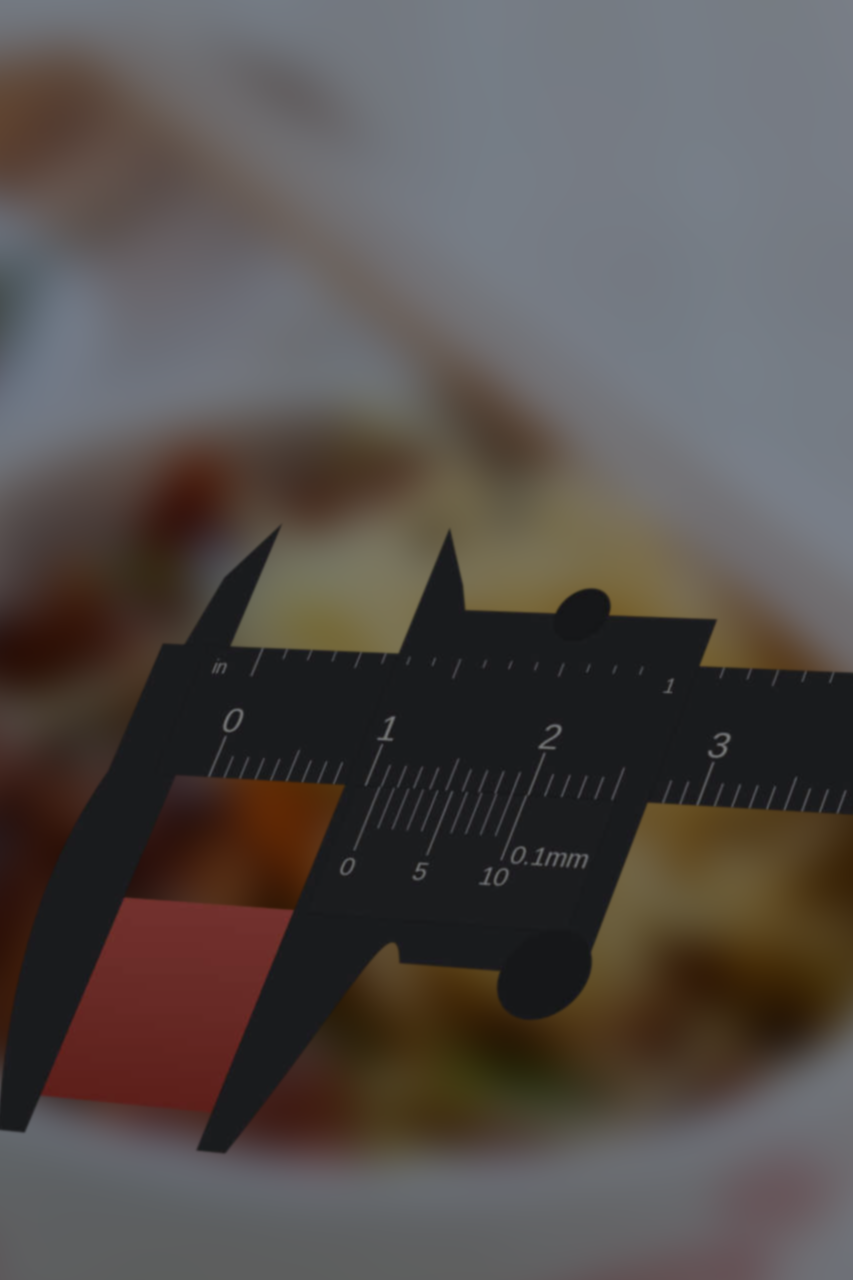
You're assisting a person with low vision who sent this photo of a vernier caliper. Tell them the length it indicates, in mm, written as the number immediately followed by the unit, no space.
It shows 10.9mm
